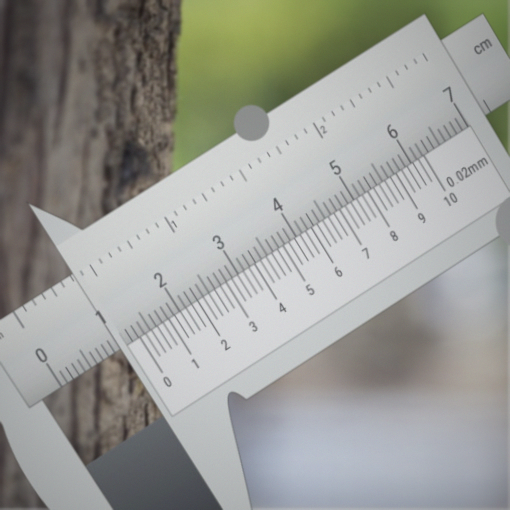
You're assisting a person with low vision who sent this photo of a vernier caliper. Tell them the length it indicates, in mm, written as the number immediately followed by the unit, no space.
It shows 13.2mm
